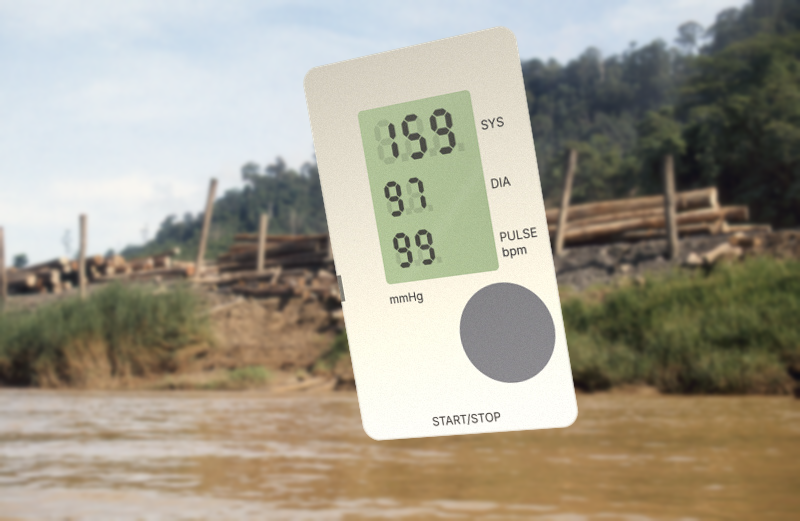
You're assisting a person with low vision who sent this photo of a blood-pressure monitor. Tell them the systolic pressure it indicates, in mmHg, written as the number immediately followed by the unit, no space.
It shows 159mmHg
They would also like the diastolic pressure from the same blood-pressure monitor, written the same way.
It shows 97mmHg
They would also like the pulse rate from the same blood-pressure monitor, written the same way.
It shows 99bpm
